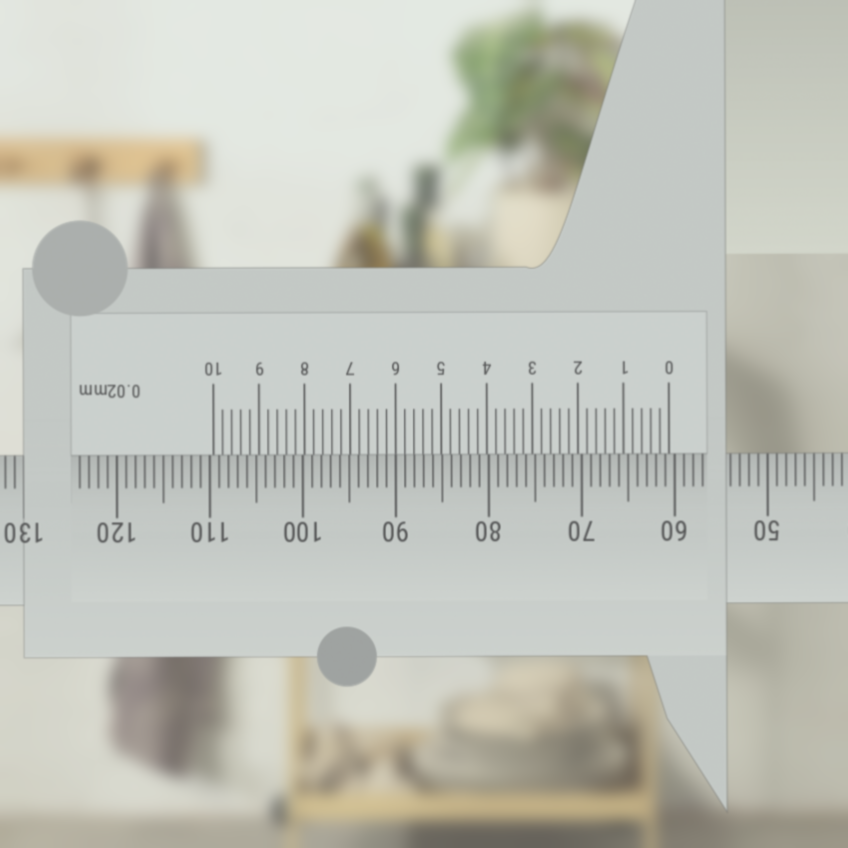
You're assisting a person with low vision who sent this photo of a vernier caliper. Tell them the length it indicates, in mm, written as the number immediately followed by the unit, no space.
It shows 60.6mm
